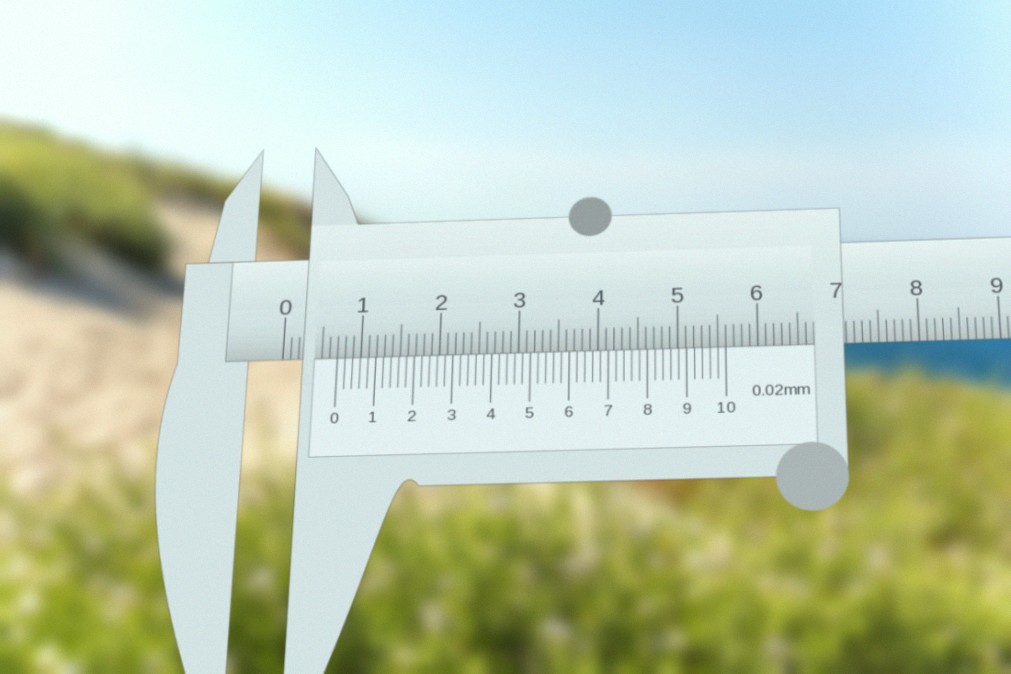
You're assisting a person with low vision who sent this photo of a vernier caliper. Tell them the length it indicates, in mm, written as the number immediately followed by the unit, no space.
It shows 7.0mm
